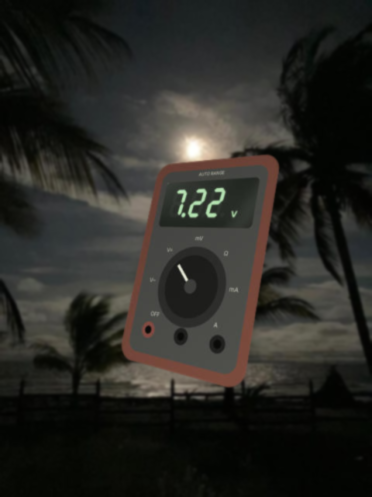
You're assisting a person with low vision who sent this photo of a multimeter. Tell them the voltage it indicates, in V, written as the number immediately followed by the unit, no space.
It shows 7.22V
